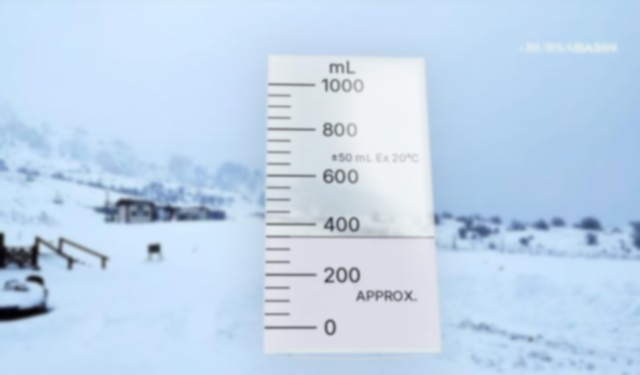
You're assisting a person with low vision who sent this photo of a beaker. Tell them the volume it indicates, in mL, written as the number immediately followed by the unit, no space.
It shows 350mL
